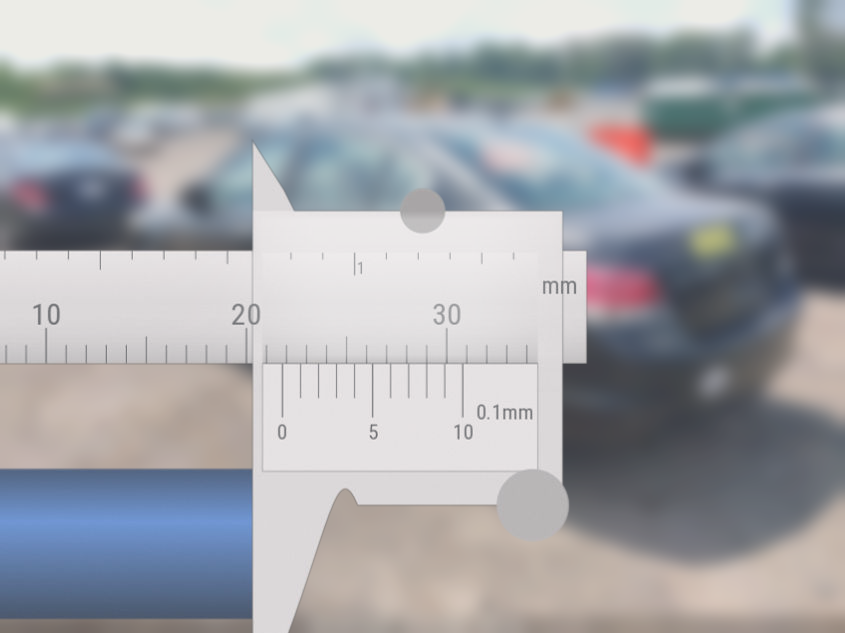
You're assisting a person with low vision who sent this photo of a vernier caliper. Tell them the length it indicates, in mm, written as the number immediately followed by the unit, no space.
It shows 21.8mm
